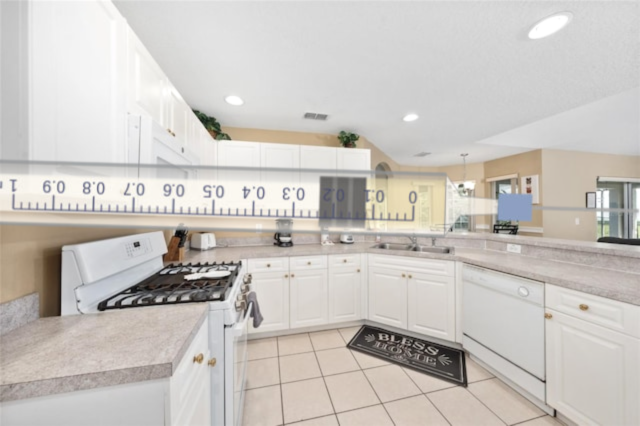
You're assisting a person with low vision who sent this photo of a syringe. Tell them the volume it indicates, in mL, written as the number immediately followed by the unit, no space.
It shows 0.12mL
